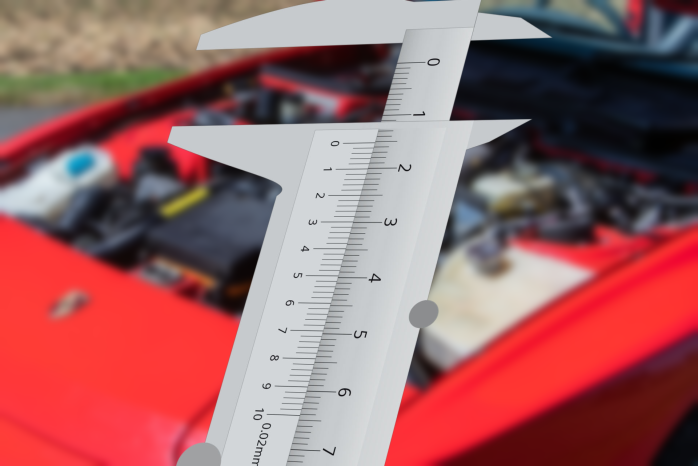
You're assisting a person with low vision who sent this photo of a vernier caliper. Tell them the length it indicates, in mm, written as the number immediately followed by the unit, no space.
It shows 15.2mm
